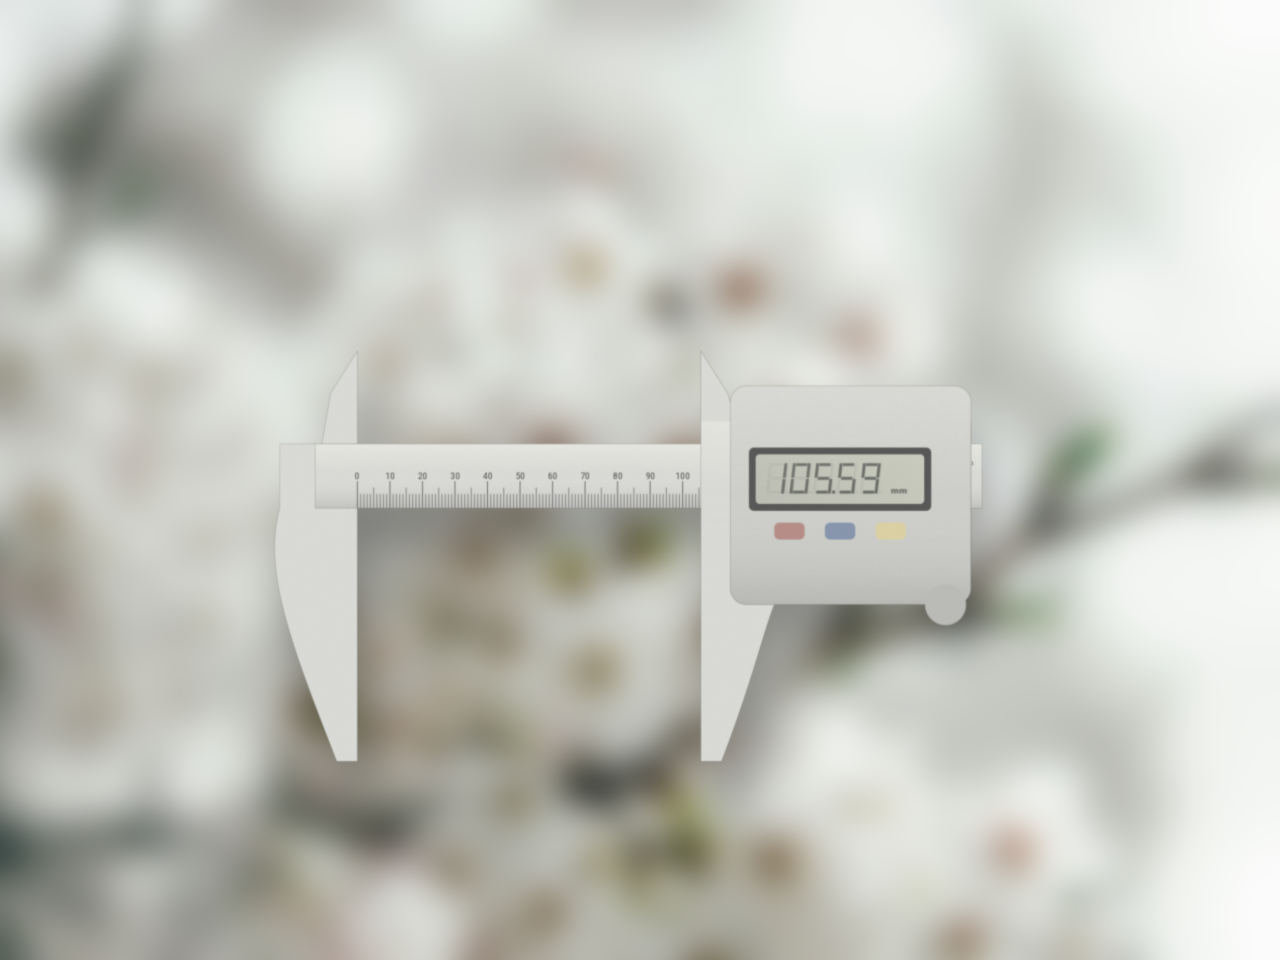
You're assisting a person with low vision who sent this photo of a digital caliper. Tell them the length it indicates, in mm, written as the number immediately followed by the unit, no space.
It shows 105.59mm
